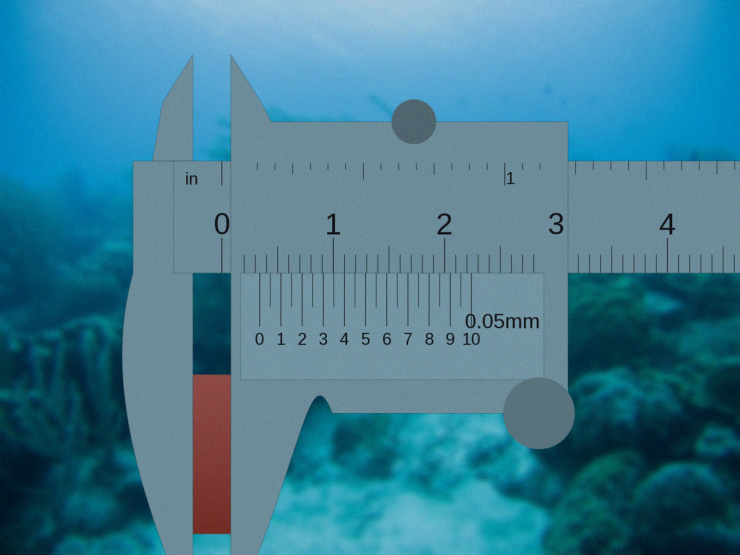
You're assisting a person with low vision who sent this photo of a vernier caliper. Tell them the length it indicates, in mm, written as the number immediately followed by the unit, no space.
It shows 3.4mm
